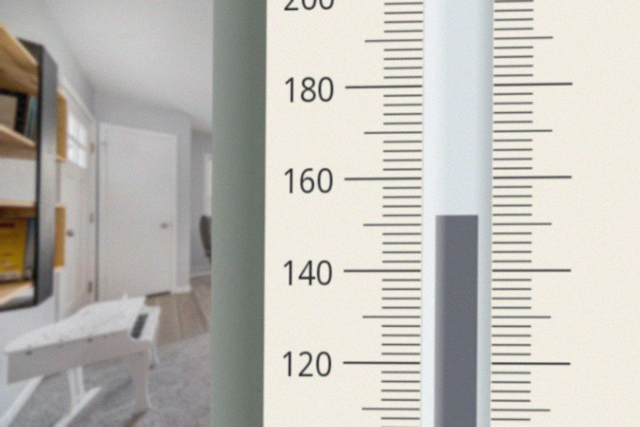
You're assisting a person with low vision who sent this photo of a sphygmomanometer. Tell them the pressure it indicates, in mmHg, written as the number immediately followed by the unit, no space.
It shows 152mmHg
